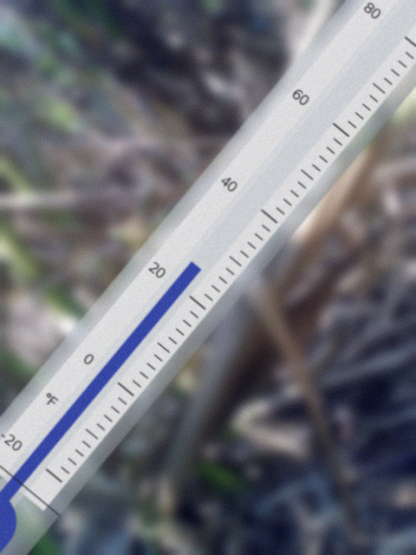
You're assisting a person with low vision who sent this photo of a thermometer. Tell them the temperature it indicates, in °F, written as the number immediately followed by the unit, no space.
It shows 25°F
